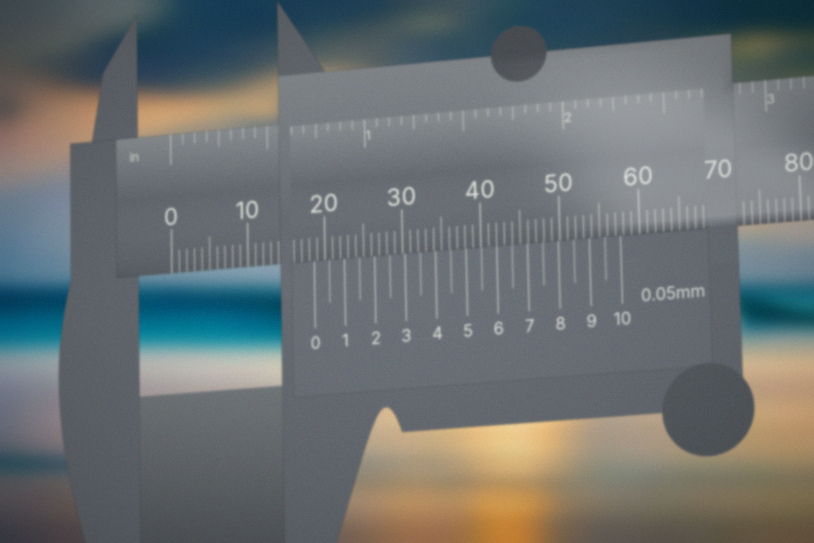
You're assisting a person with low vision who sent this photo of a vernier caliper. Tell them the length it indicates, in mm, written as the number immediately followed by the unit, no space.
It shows 18.6mm
